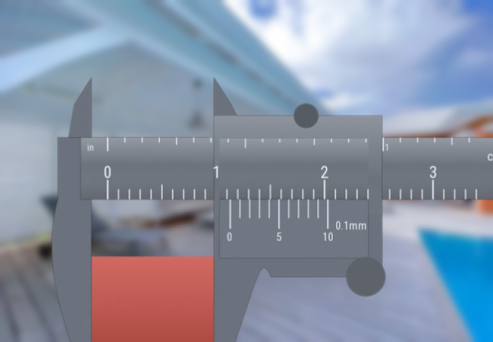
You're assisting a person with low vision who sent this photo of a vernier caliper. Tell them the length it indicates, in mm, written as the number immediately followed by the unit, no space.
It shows 11.3mm
